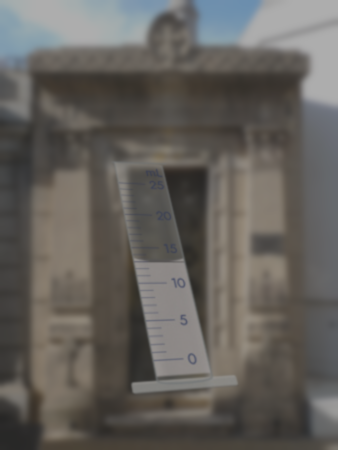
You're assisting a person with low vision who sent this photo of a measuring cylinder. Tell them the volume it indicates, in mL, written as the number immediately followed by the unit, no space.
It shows 13mL
